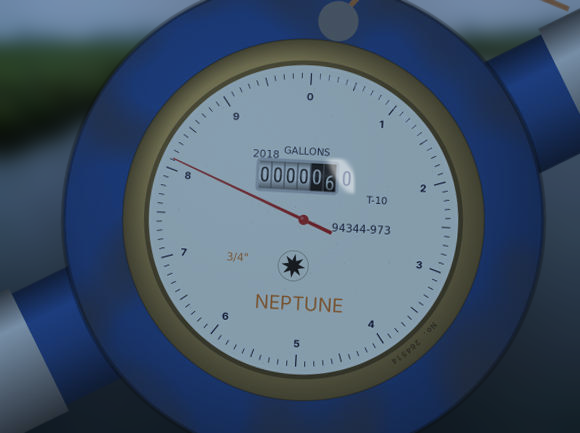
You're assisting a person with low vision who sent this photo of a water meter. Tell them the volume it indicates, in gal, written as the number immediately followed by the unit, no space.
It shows 58.1gal
